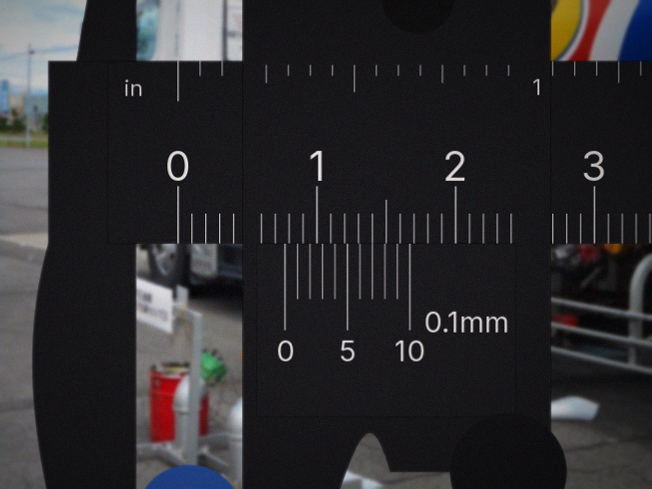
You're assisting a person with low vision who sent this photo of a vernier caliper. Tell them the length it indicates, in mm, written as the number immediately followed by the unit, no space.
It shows 7.7mm
